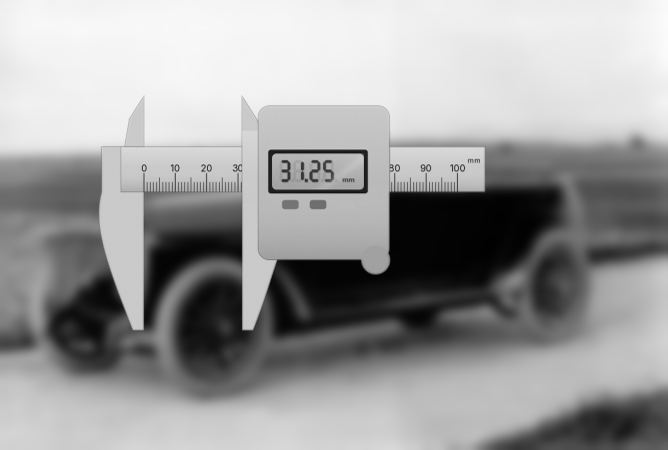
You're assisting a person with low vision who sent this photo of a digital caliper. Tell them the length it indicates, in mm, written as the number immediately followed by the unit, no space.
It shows 31.25mm
